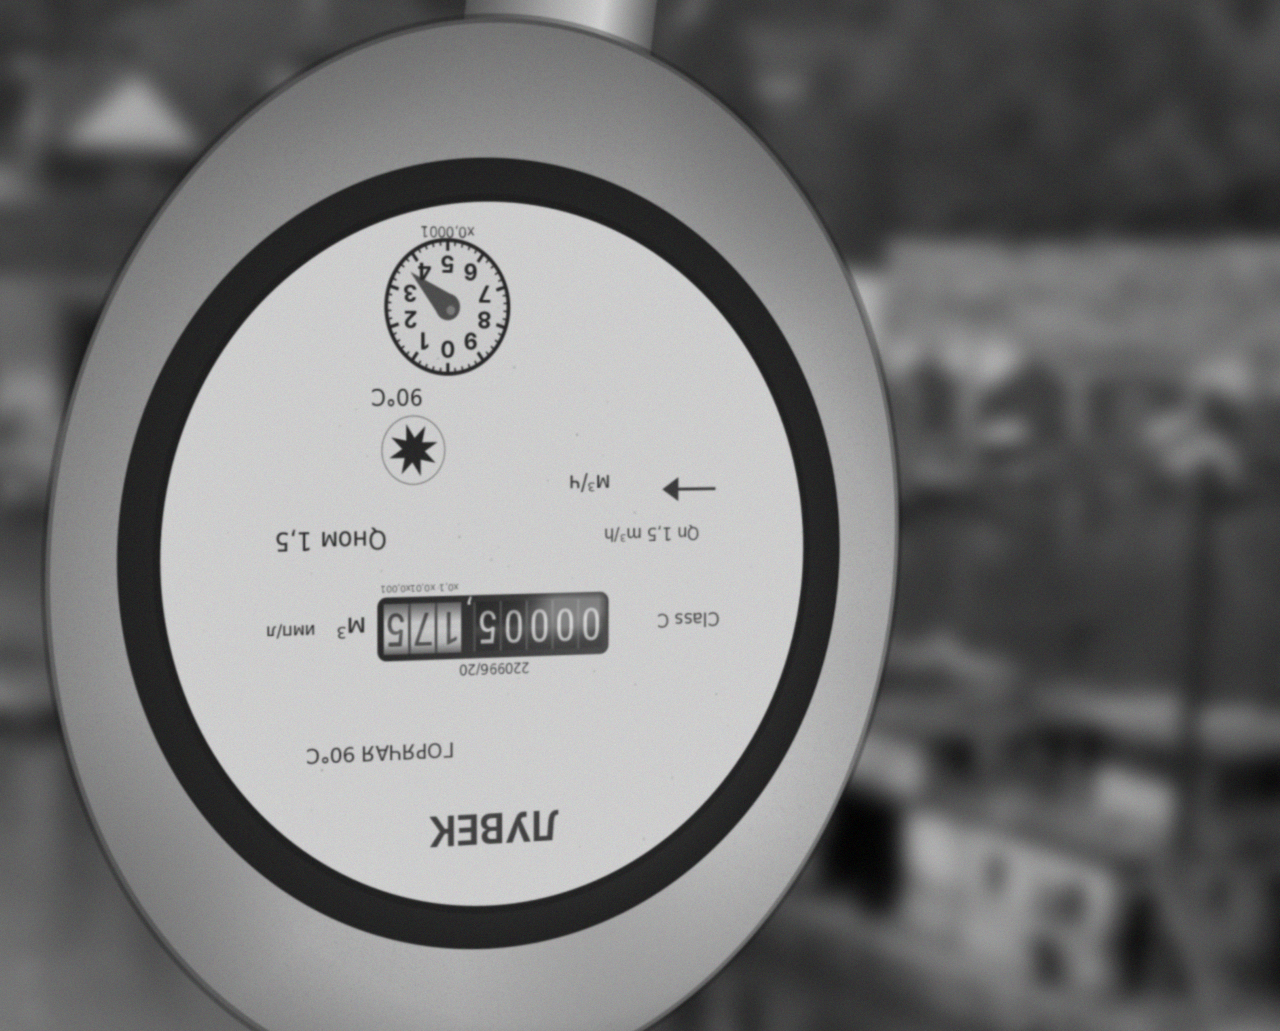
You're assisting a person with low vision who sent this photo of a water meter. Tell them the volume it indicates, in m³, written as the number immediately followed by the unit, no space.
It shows 5.1753m³
